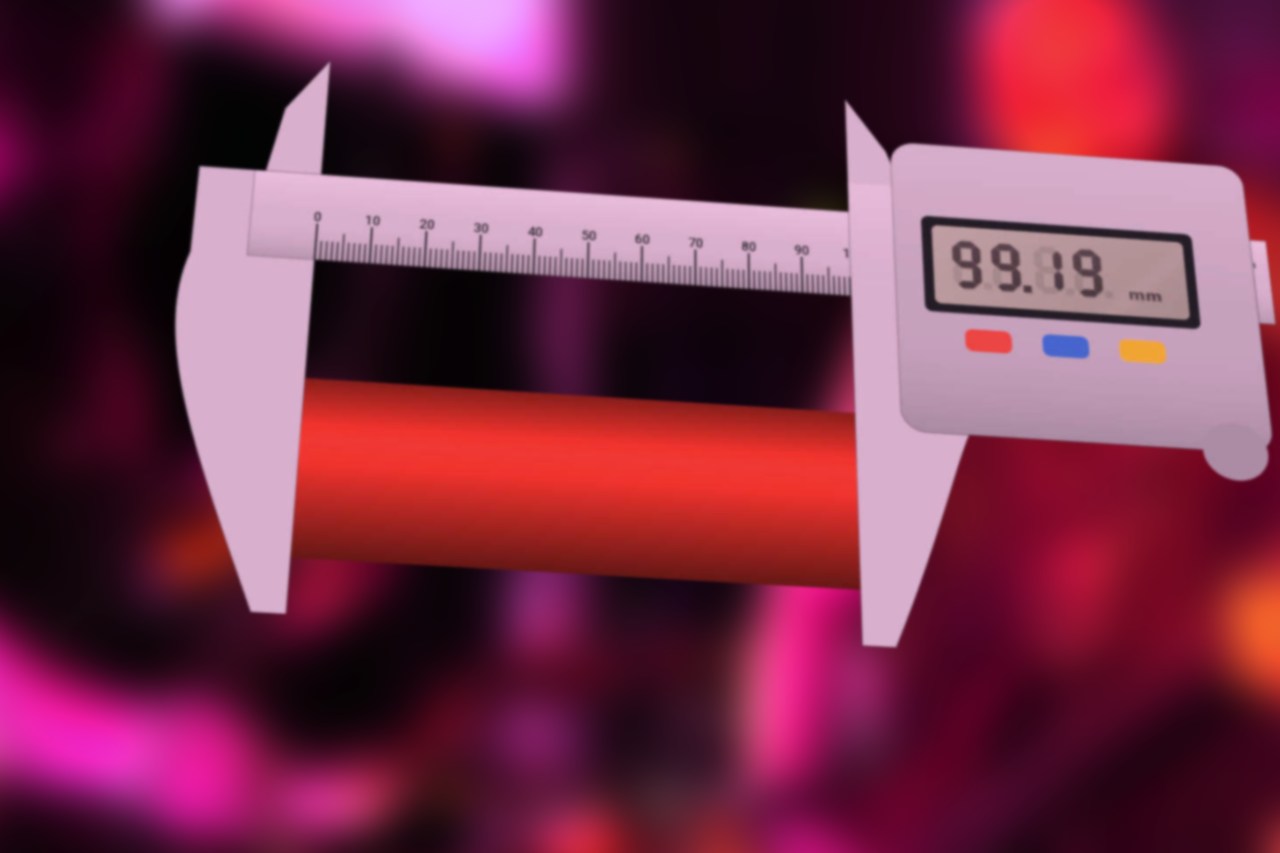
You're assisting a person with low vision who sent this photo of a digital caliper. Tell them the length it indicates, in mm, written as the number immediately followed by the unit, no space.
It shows 99.19mm
